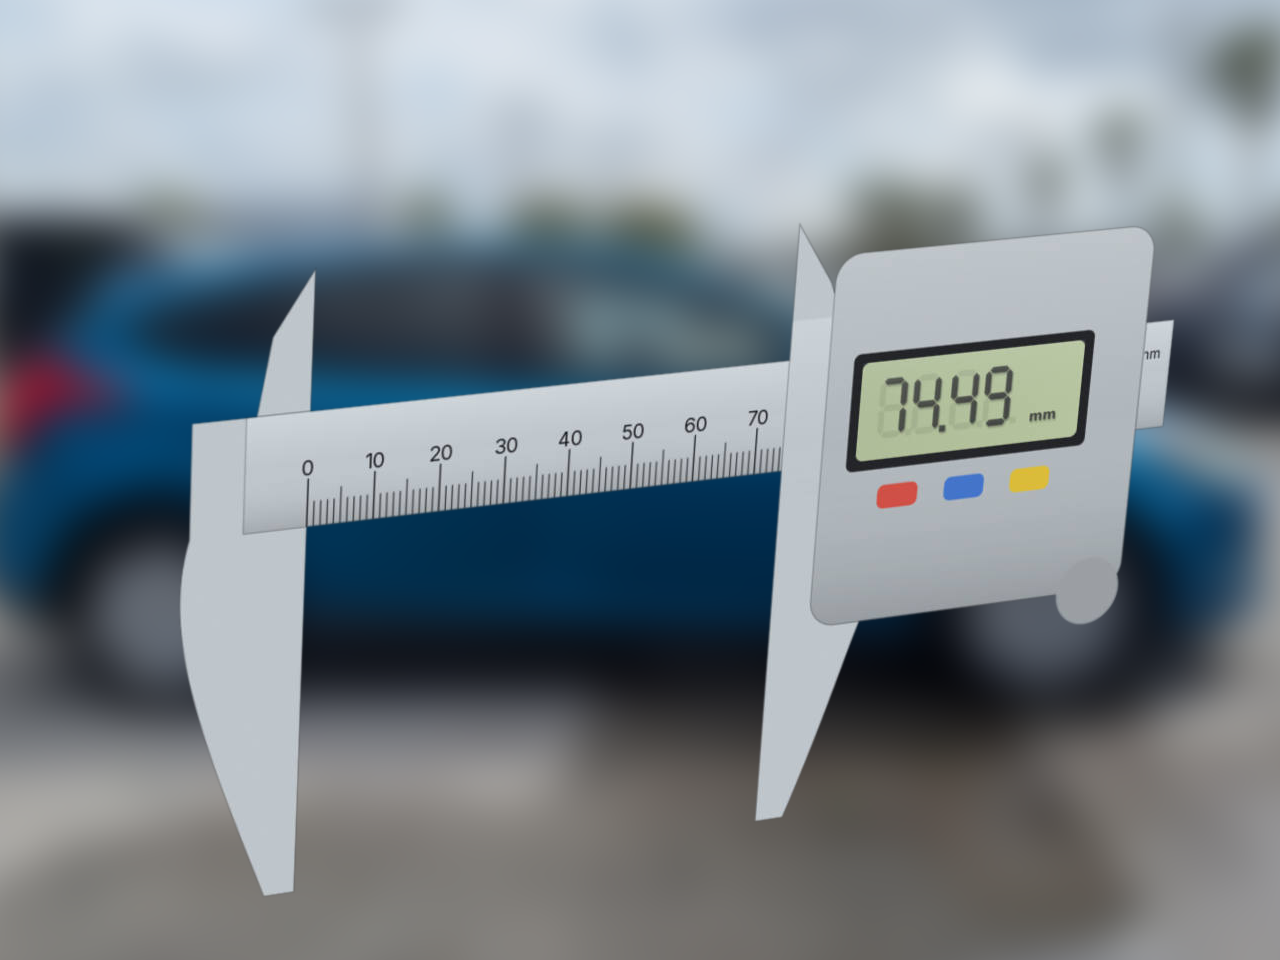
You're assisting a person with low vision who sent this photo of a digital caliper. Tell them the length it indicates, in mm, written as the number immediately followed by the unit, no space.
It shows 74.49mm
